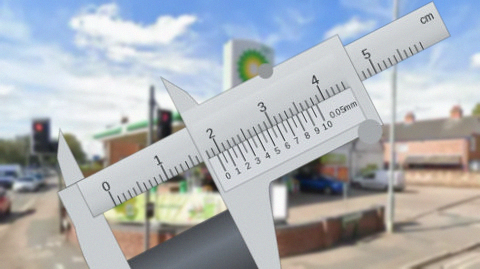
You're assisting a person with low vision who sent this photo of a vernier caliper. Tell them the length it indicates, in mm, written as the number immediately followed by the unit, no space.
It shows 19.4mm
